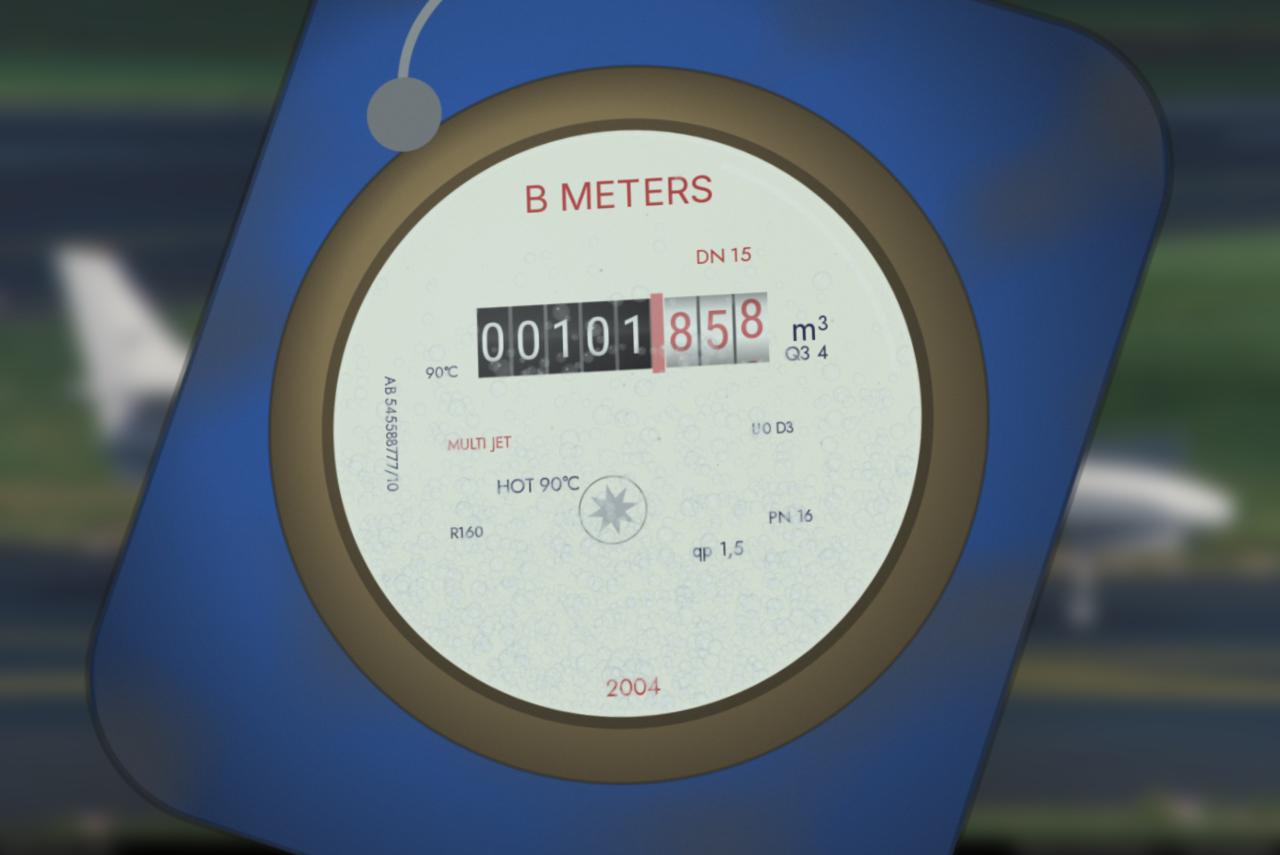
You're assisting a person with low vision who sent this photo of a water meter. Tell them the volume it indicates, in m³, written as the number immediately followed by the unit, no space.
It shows 101.858m³
